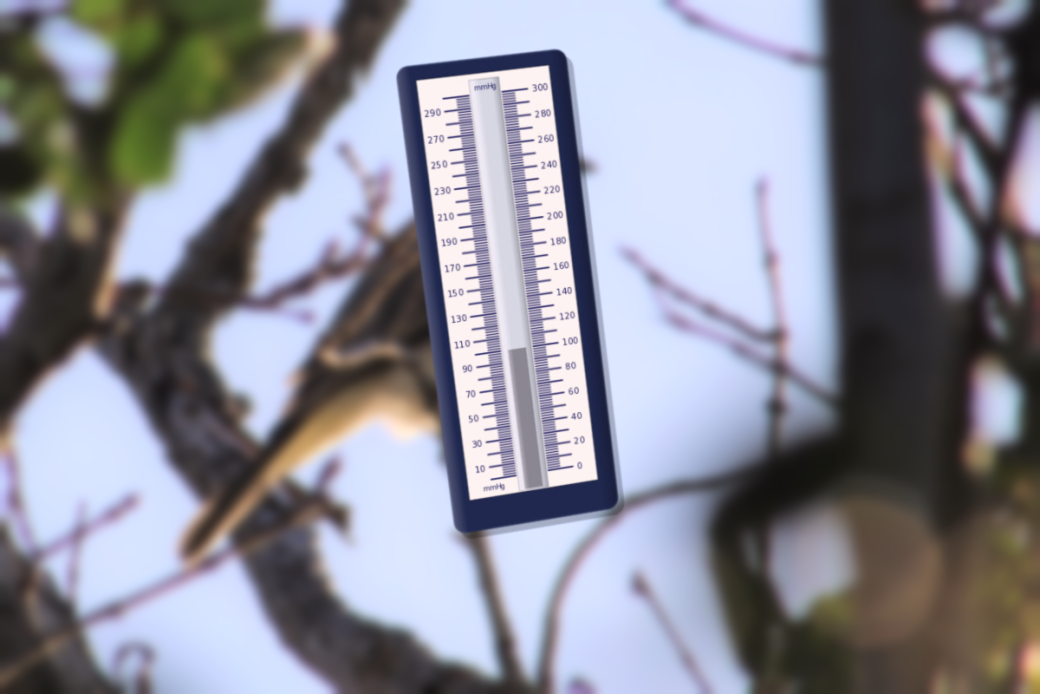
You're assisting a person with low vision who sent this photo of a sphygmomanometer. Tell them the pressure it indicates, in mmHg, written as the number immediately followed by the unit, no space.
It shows 100mmHg
